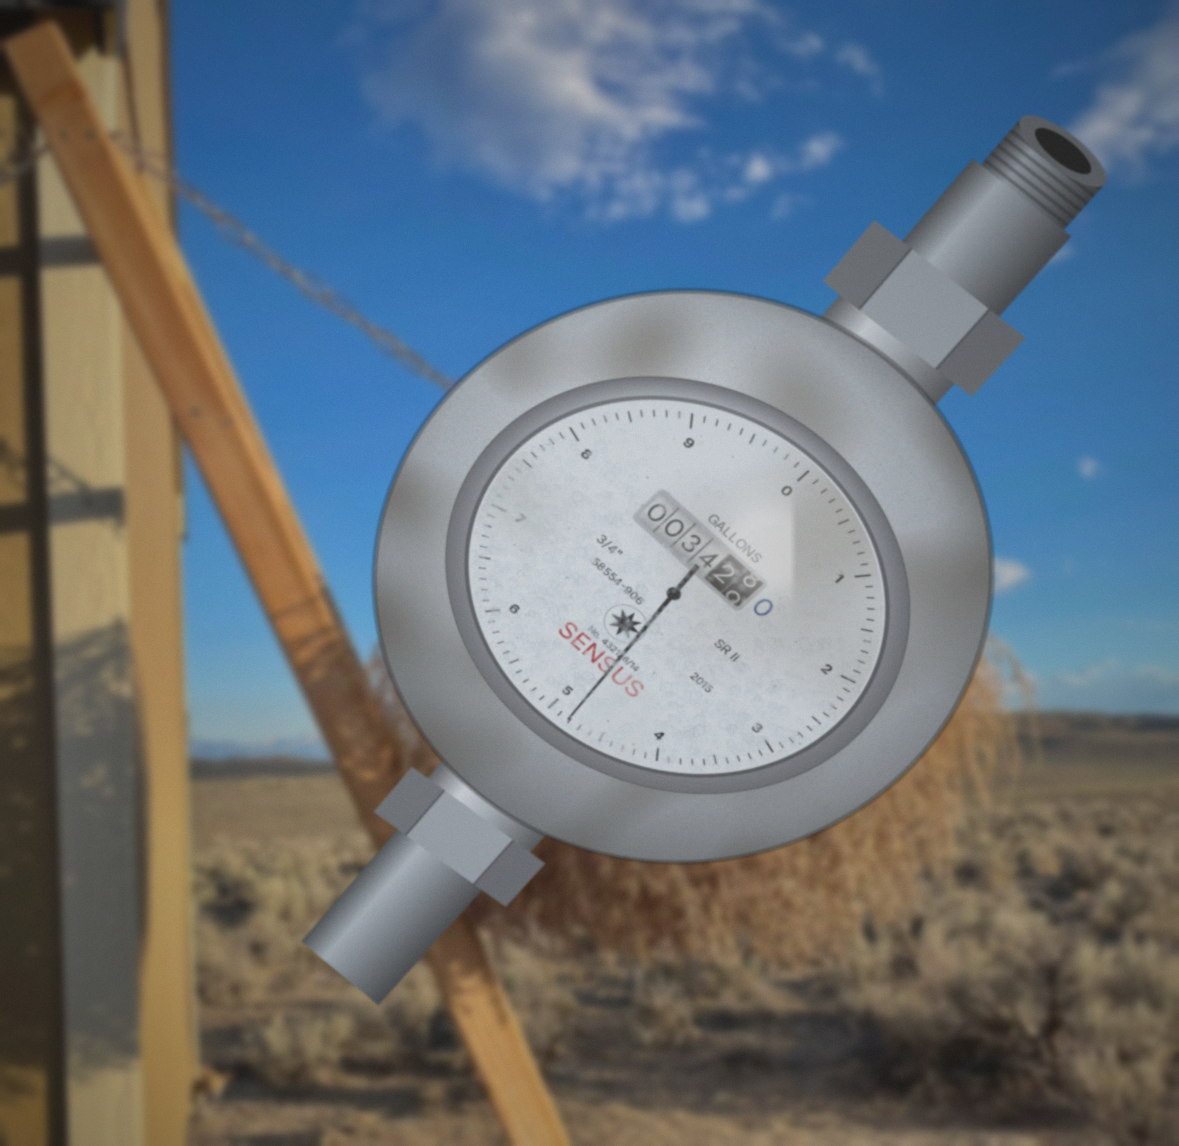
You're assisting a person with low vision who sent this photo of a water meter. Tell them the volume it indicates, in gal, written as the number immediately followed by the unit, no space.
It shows 34284.8gal
